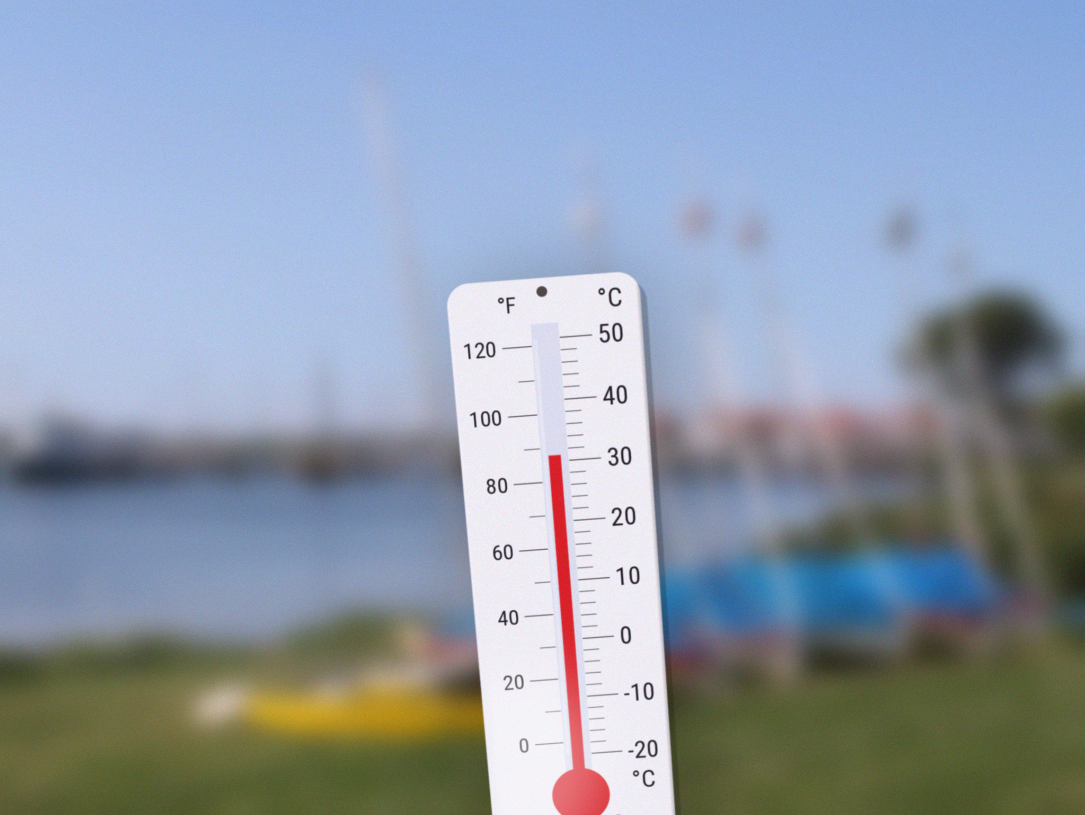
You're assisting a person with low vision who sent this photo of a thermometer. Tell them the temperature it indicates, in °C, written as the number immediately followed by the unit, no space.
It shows 31°C
